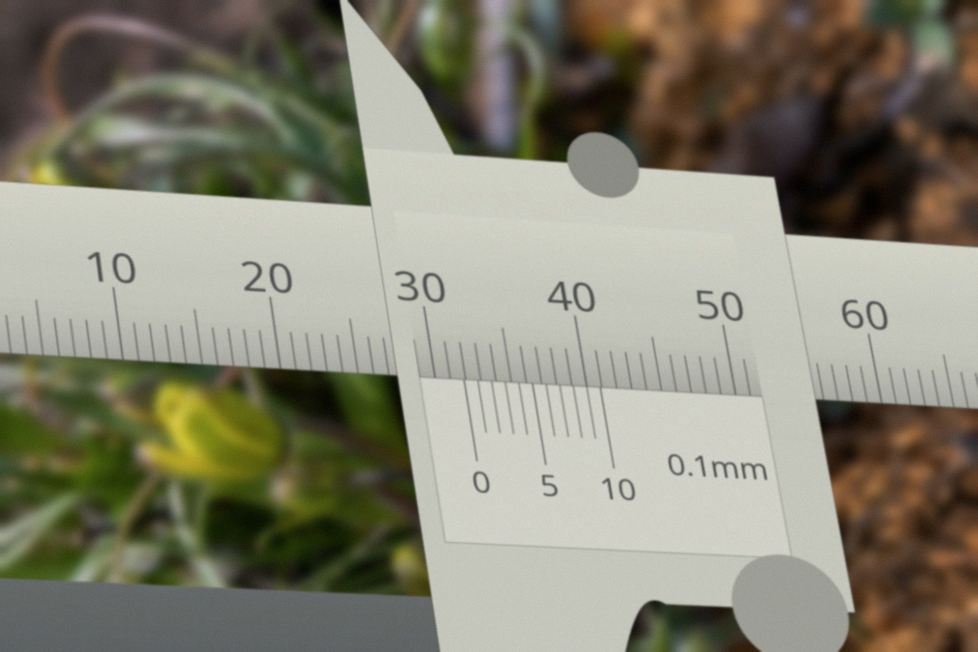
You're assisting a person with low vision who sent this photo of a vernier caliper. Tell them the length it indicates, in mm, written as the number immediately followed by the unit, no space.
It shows 31.9mm
